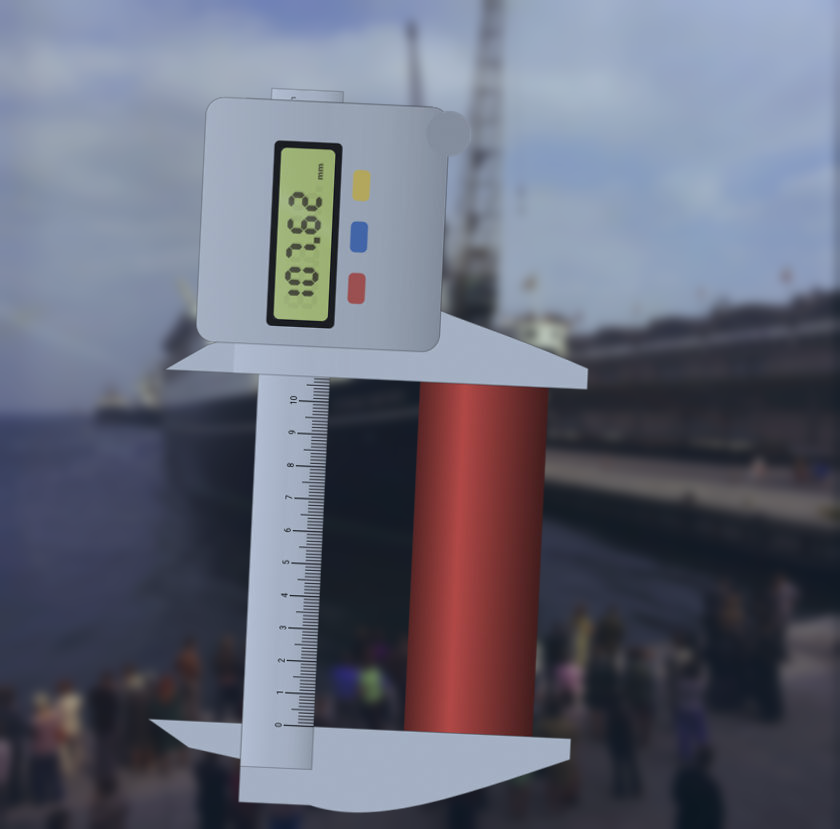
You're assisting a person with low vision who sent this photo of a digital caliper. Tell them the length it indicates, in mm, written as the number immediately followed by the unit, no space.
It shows 107.62mm
